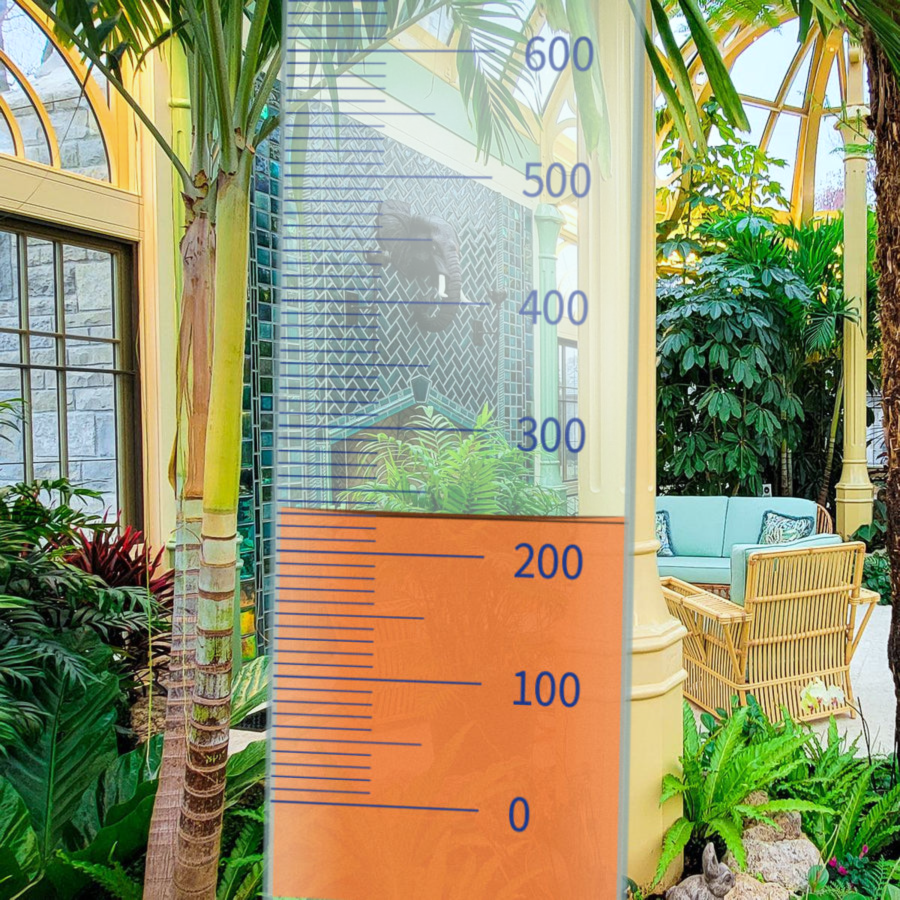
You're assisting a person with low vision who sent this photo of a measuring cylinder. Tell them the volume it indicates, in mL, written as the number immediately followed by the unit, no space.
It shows 230mL
